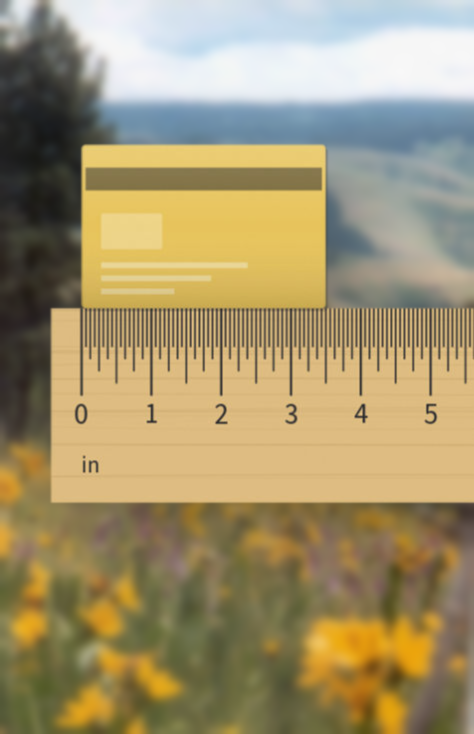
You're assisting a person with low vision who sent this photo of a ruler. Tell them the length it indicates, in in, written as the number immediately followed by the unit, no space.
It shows 3.5in
